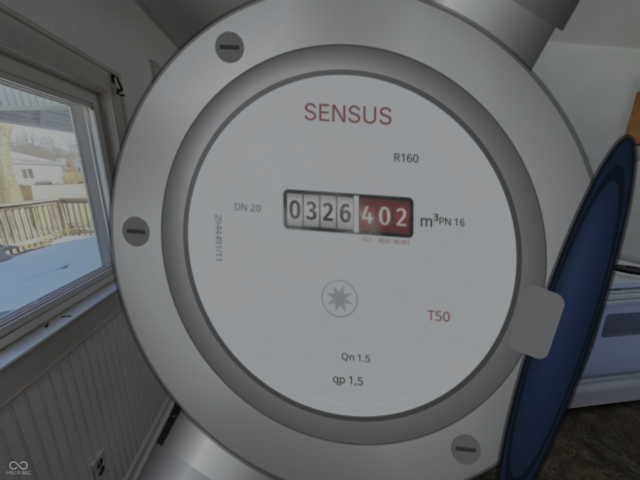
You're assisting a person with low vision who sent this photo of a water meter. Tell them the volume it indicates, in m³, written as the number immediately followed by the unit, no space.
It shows 326.402m³
